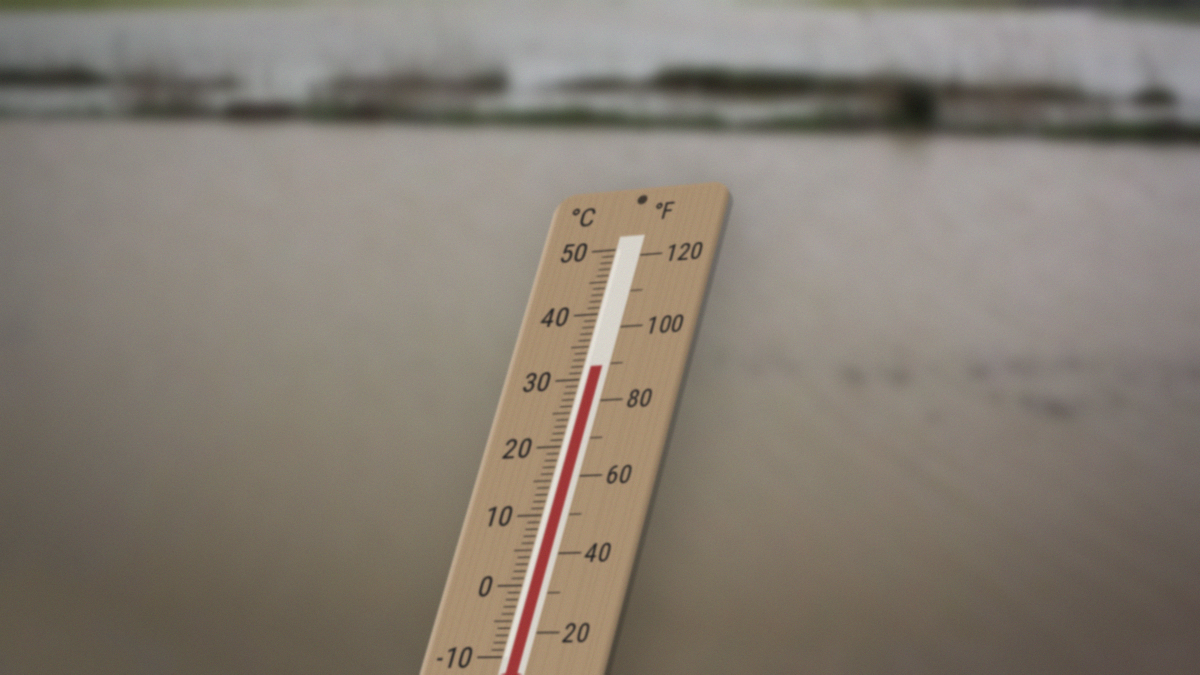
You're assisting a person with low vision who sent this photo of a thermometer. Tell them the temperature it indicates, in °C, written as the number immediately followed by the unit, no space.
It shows 32°C
